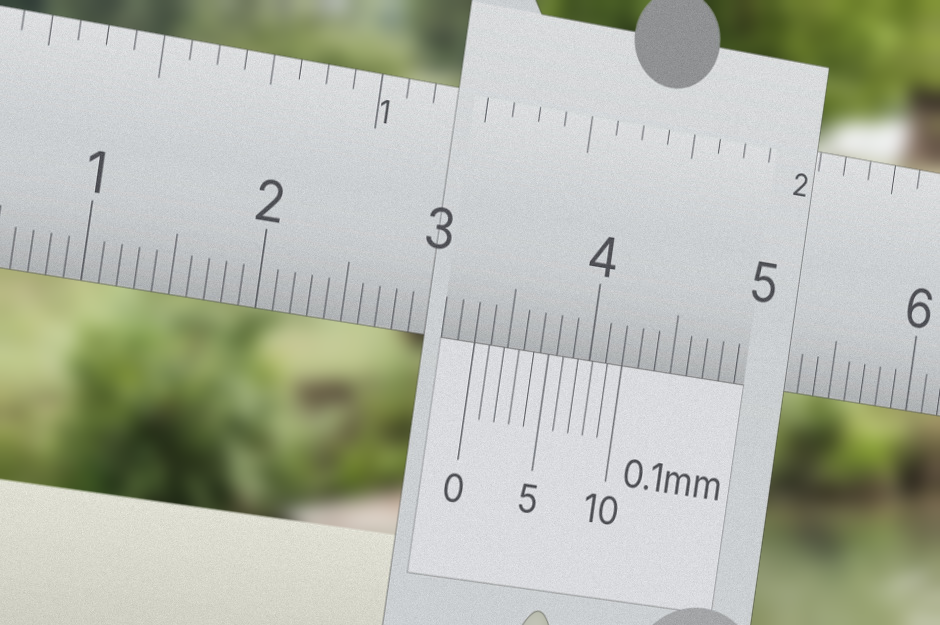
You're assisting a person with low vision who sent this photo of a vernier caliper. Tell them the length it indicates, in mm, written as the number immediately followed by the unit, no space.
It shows 33.0mm
